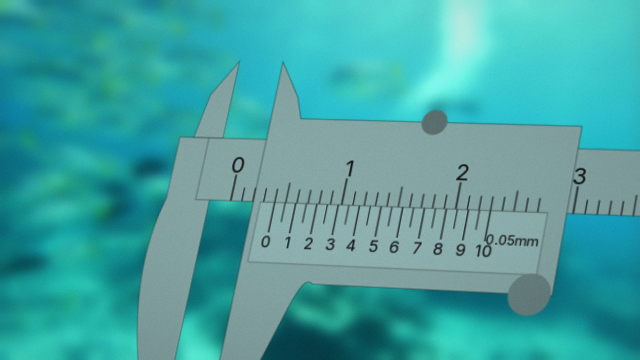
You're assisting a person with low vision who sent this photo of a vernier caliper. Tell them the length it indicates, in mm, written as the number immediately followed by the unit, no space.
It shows 4.0mm
